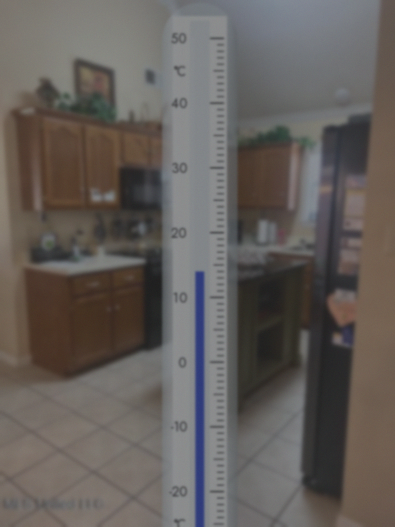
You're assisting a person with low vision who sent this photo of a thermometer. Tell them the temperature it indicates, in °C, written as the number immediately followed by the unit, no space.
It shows 14°C
